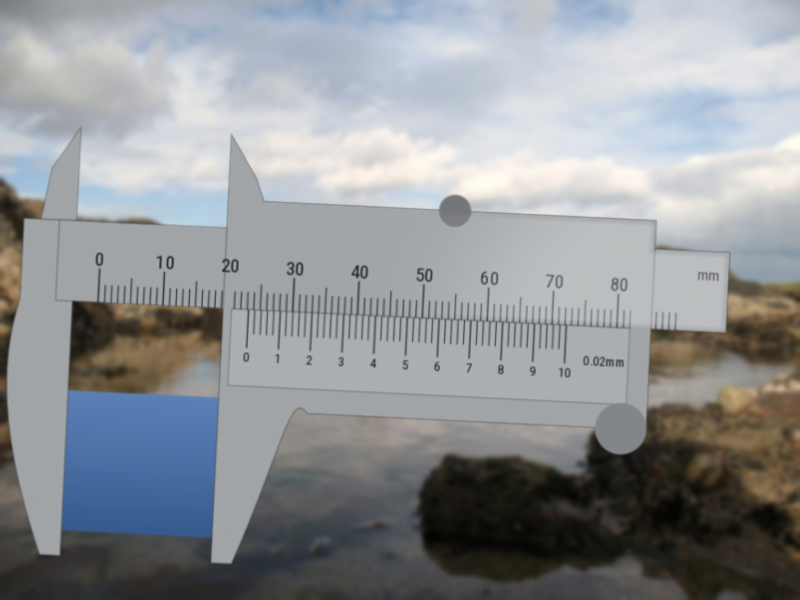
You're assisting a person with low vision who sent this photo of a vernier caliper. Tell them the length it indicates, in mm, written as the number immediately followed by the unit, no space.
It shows 23.2mm
